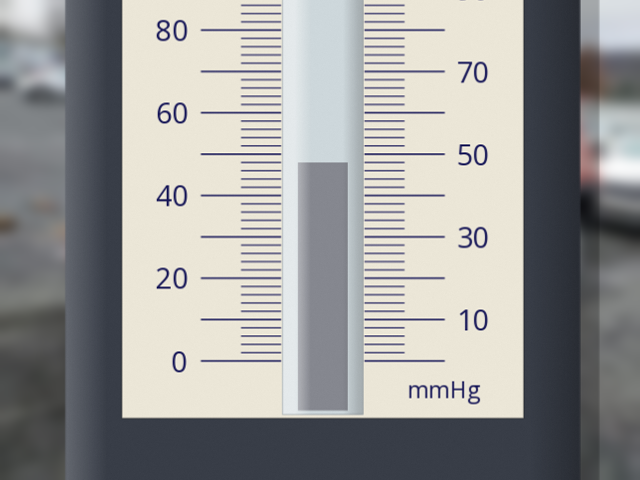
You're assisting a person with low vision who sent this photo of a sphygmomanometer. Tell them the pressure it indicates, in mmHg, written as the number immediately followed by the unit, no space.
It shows 48mmHg
